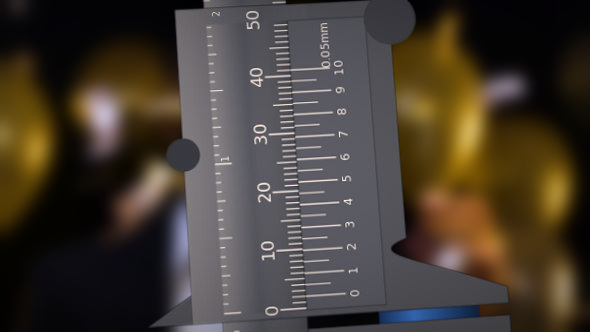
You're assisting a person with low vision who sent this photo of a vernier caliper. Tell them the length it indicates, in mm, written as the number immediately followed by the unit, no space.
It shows 2.0mm
